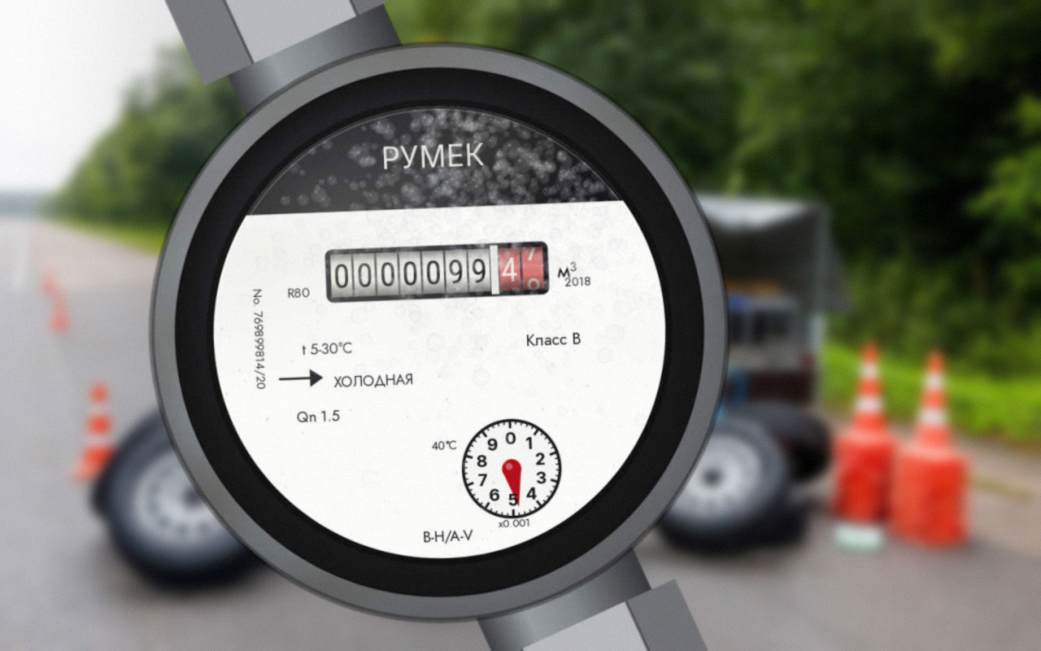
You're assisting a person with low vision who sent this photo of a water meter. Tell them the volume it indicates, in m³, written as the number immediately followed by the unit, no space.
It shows 99.474m³
